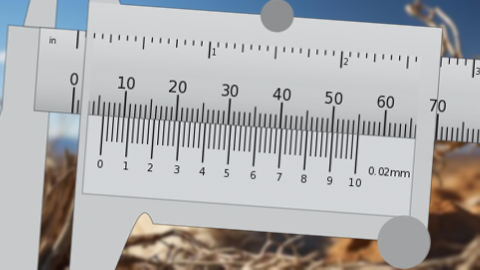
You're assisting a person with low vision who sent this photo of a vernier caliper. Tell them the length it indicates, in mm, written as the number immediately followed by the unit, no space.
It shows 6.0mm
